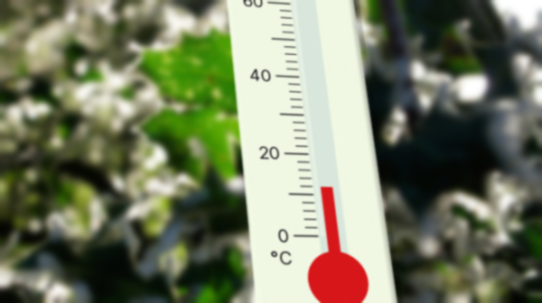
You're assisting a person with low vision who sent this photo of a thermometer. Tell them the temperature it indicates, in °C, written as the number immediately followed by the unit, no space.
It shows 12°C
